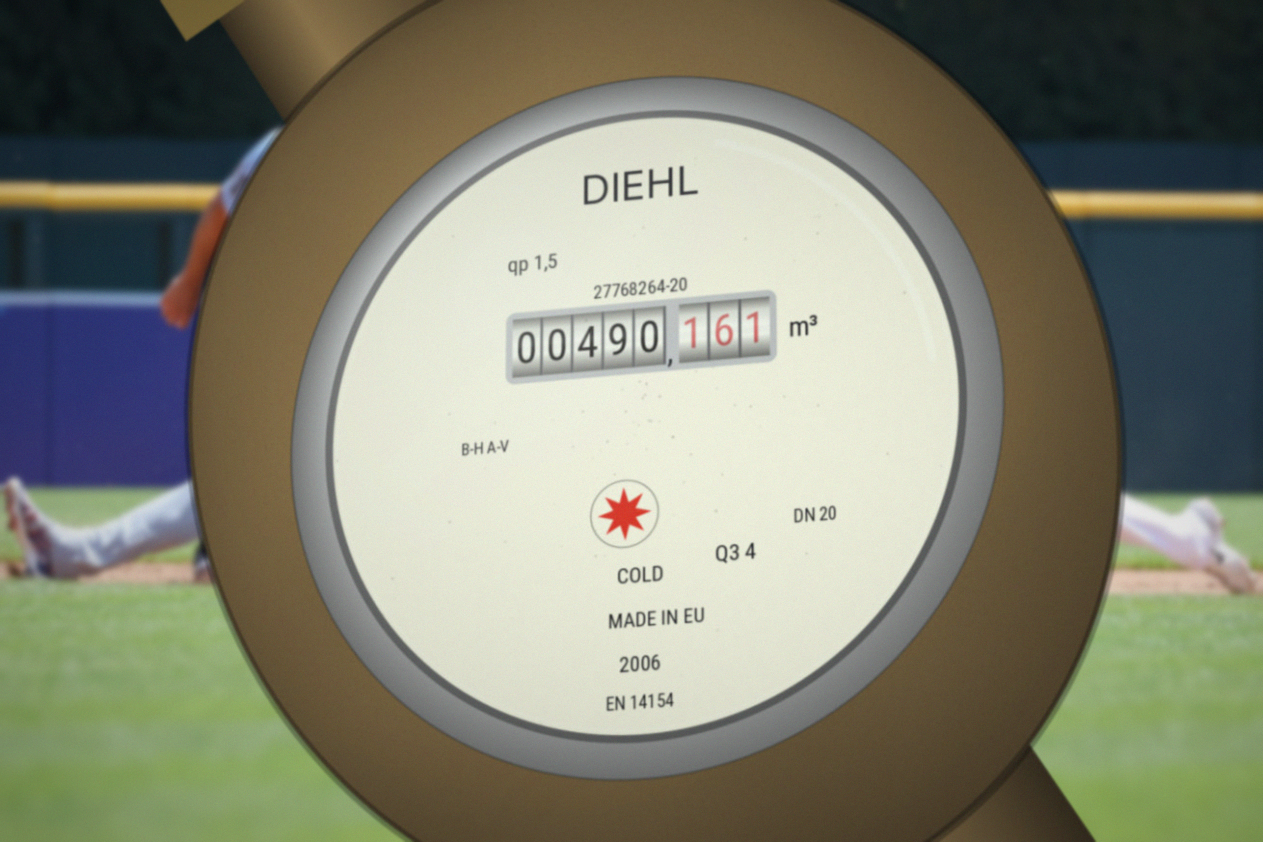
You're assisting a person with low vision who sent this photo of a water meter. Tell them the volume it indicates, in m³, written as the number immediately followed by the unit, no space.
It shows 490.161m³
